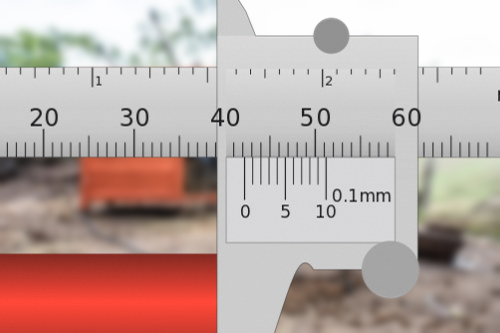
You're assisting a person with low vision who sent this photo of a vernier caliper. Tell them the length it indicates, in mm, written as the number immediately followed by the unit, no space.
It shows 42.2mm
